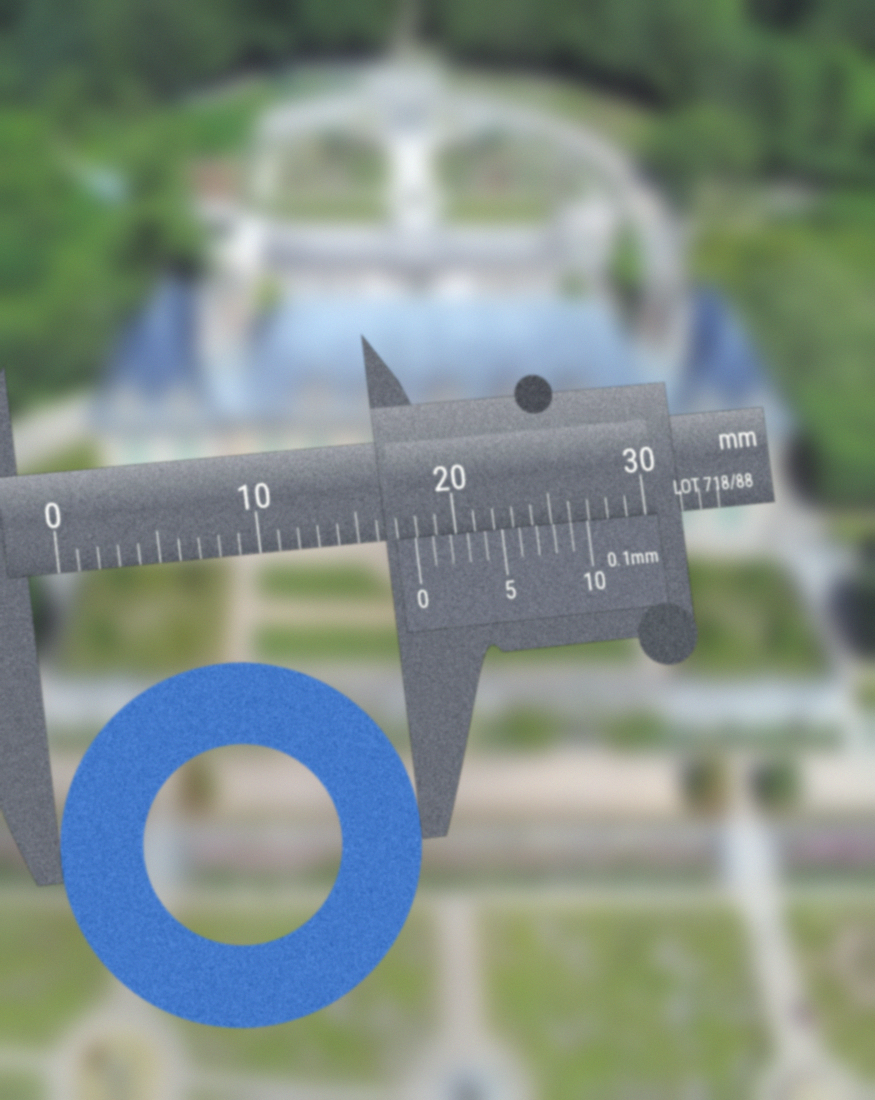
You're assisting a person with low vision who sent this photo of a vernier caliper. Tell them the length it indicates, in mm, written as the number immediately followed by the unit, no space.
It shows 17.9mm
